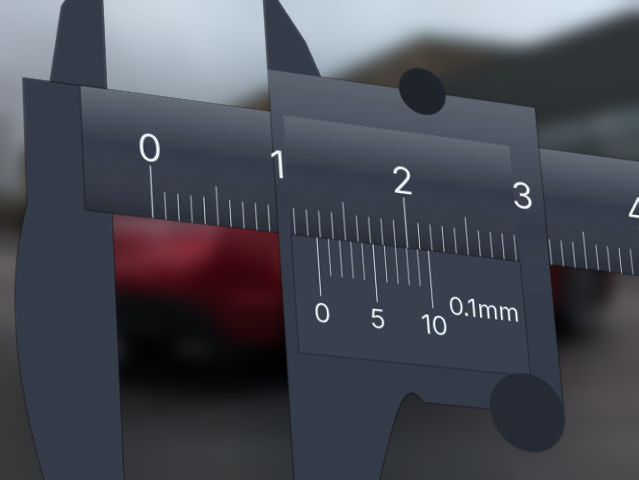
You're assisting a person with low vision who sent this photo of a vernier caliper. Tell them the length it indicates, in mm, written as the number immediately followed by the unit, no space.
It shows 12.7mm
